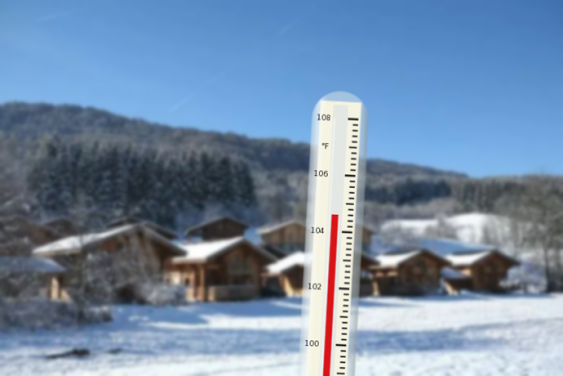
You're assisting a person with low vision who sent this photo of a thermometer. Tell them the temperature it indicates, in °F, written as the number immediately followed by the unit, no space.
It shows 104.6°F
